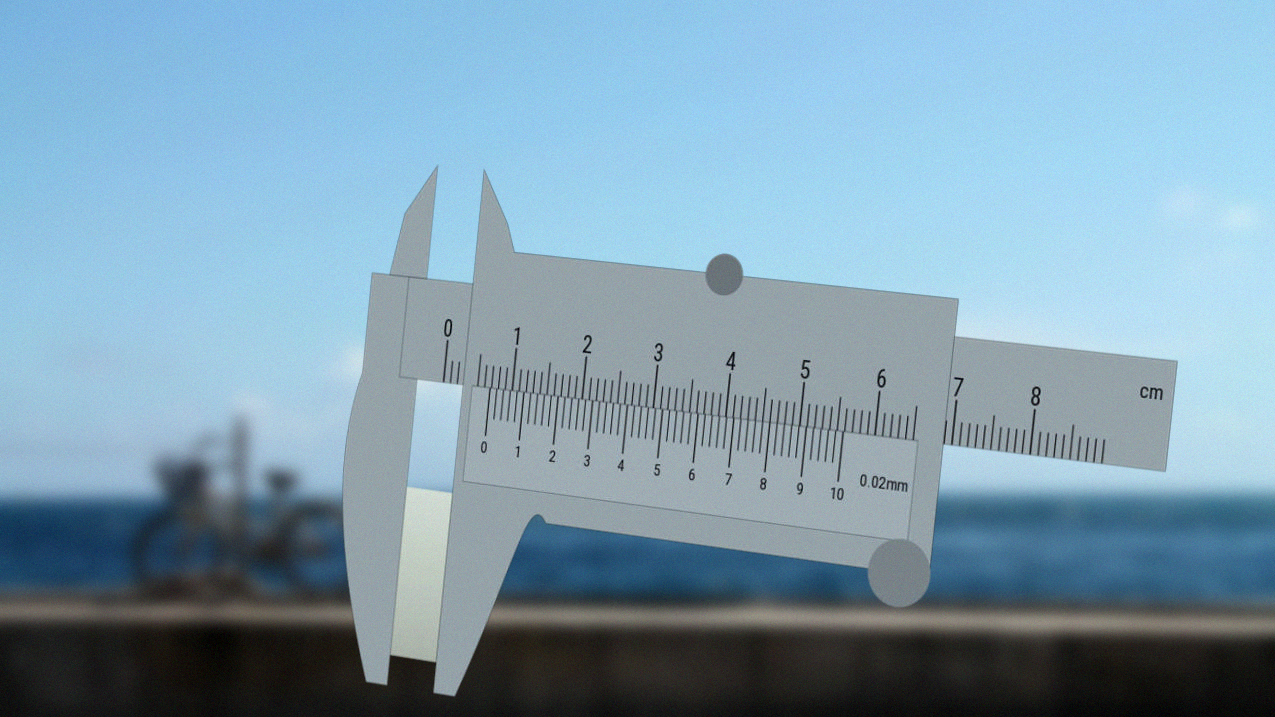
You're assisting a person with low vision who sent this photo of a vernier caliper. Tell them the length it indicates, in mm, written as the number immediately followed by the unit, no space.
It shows 6.8mm
